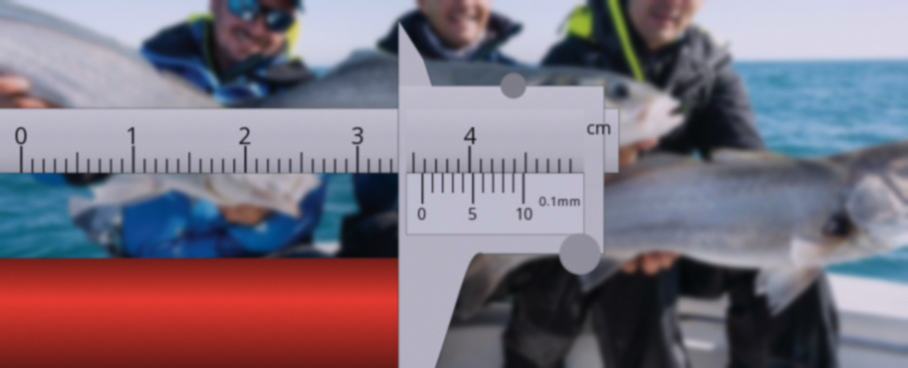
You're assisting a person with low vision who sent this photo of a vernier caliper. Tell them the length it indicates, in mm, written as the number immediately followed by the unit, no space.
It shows 35.8mm
